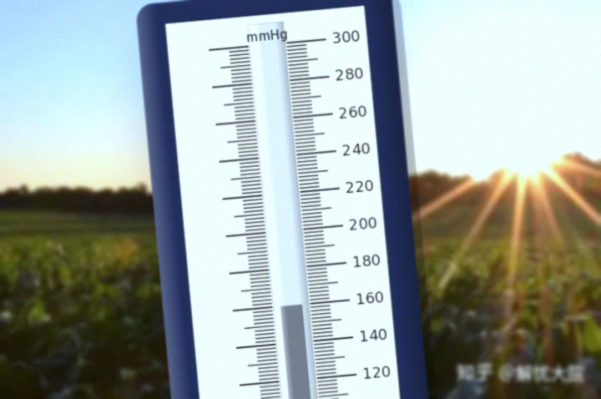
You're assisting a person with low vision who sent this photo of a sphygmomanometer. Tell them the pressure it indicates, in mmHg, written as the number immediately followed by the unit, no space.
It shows 160mmHg
